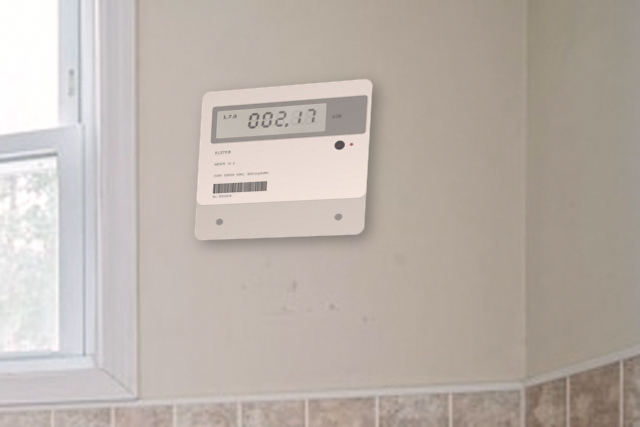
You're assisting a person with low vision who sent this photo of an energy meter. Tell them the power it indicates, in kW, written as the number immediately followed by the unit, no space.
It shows 2.17kW
